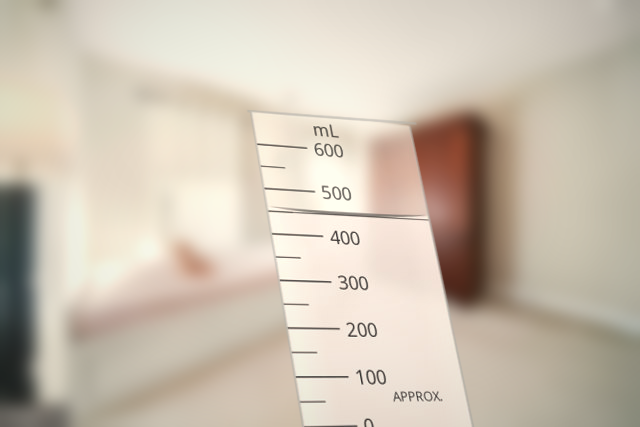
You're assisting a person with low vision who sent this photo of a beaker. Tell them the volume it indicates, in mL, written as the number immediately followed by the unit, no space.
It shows 450mL
